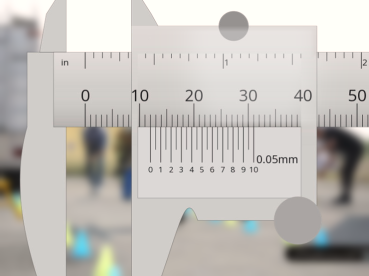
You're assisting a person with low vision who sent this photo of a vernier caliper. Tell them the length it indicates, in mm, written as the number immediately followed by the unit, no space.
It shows 12.0mm
